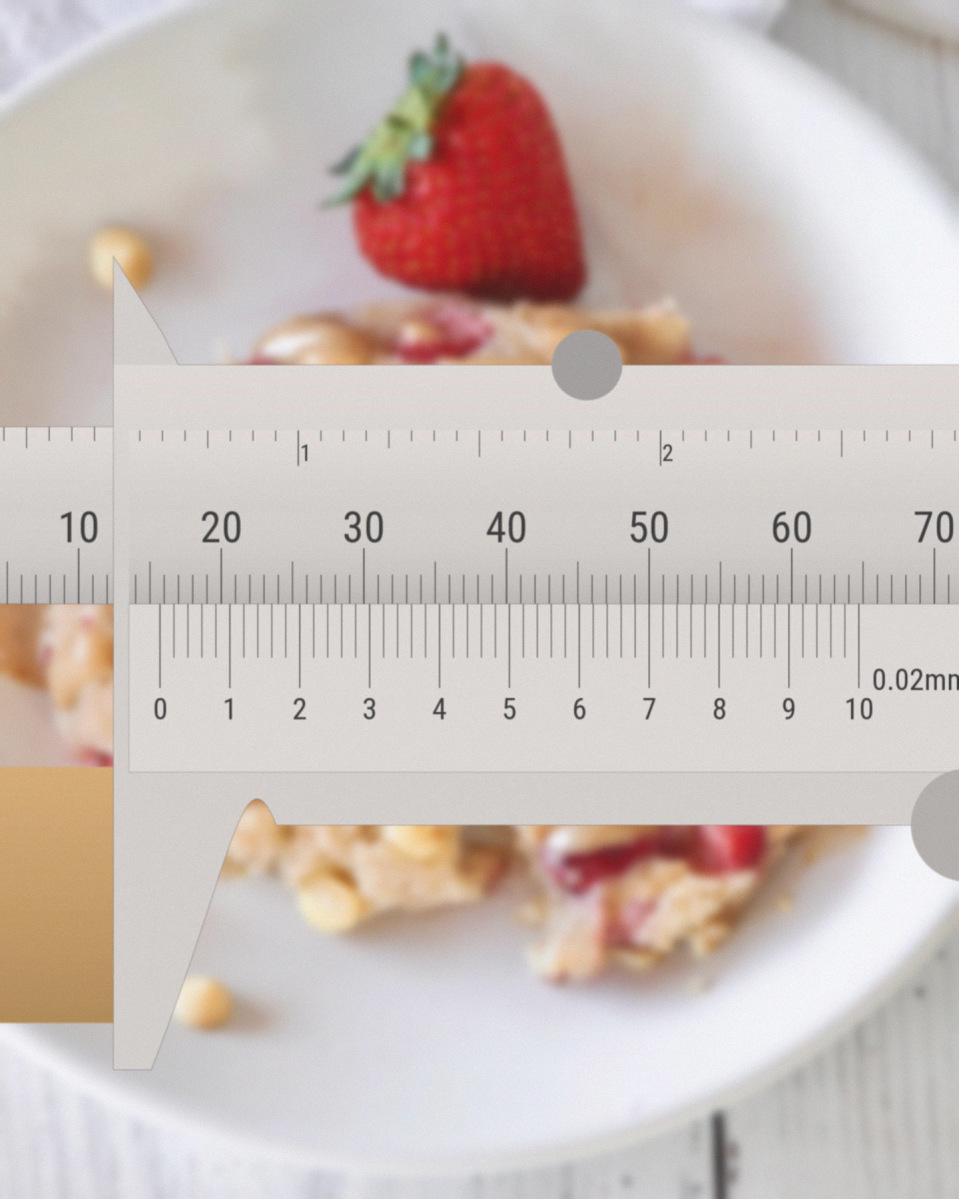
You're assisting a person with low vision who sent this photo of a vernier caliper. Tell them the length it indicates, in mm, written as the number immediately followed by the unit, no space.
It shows 15.7mm
